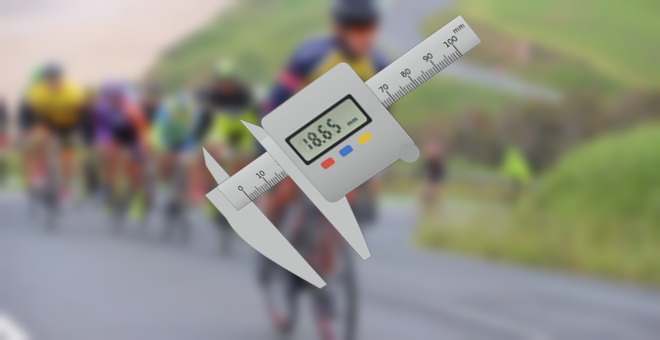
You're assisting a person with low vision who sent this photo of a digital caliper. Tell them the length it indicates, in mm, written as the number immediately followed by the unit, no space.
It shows 18.65mm
